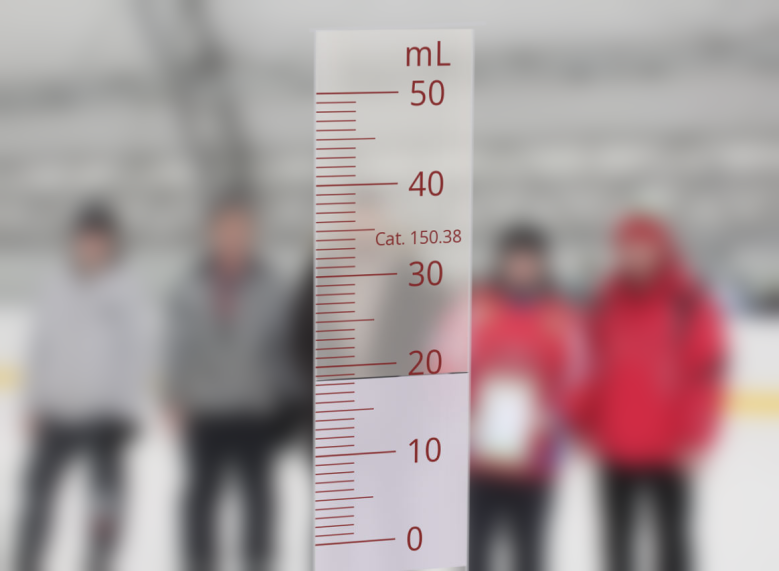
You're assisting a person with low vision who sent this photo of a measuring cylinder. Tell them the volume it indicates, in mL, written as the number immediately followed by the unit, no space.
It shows 18.5mL
